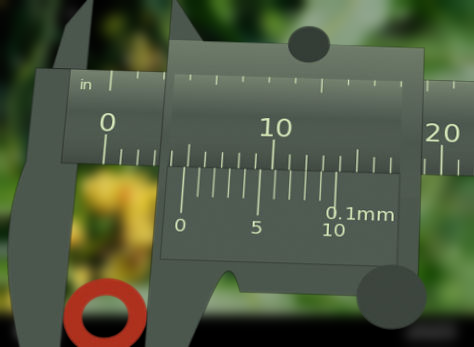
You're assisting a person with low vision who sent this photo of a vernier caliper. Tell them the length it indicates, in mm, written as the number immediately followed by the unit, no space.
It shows 4.8mm
